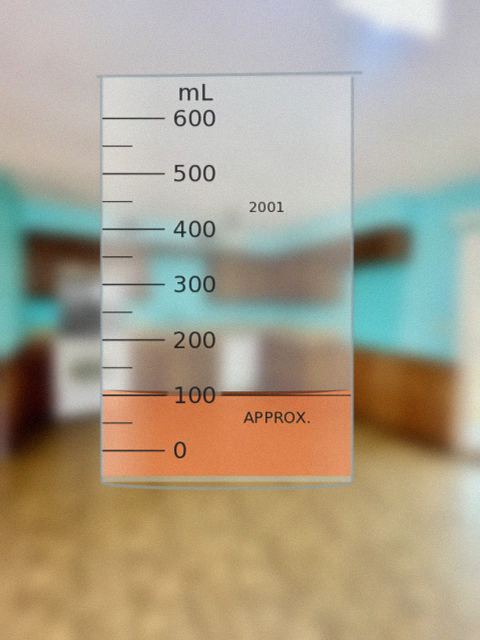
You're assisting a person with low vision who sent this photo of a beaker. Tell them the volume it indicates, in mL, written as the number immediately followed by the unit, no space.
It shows 100mL
